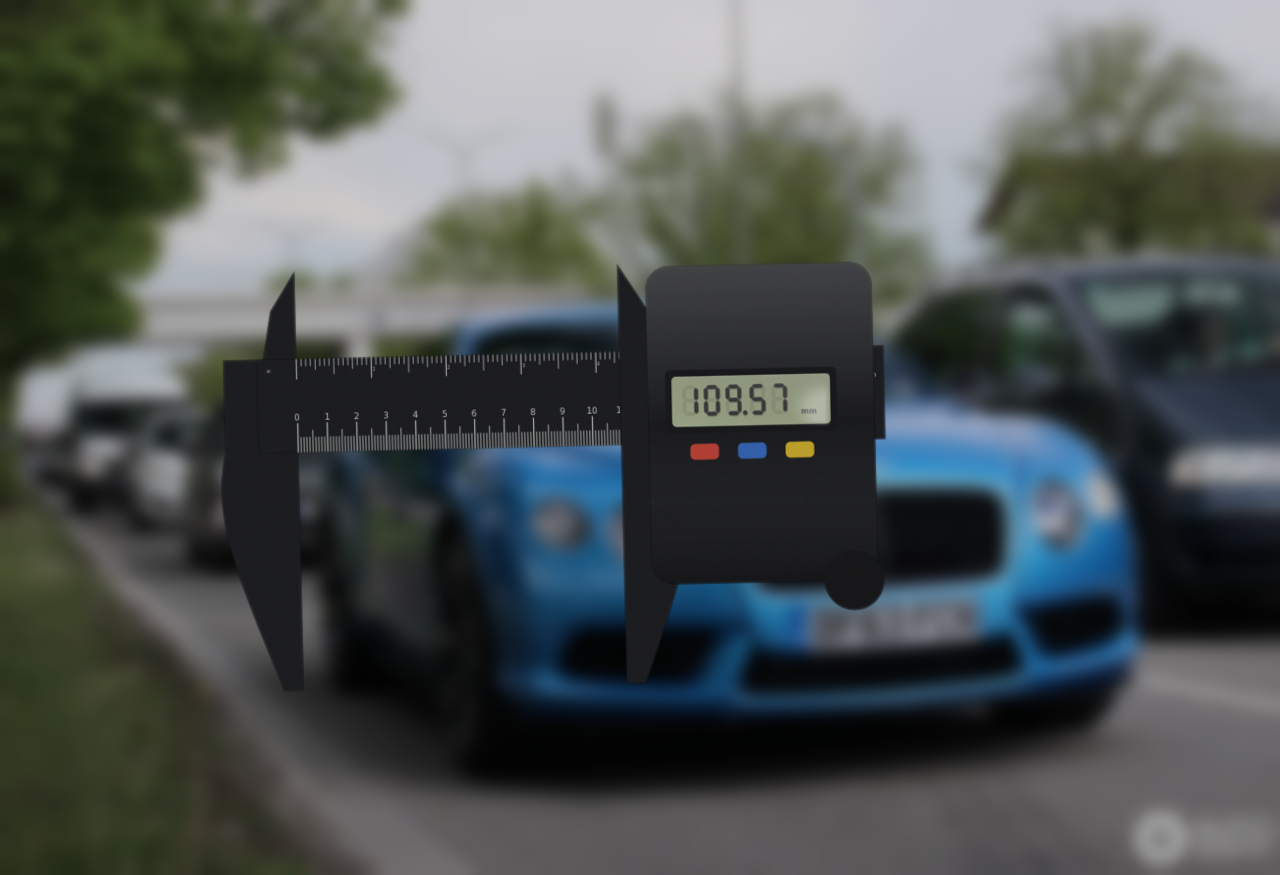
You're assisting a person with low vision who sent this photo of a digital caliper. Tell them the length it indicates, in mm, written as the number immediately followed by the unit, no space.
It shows 109.57mm
